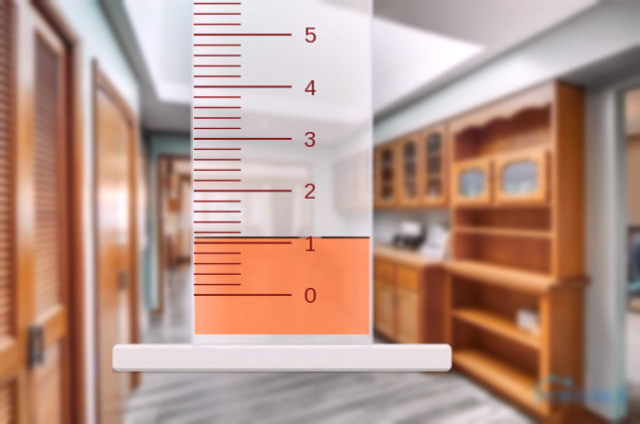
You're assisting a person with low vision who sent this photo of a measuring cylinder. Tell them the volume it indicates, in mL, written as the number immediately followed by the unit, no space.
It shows 1.1mL
